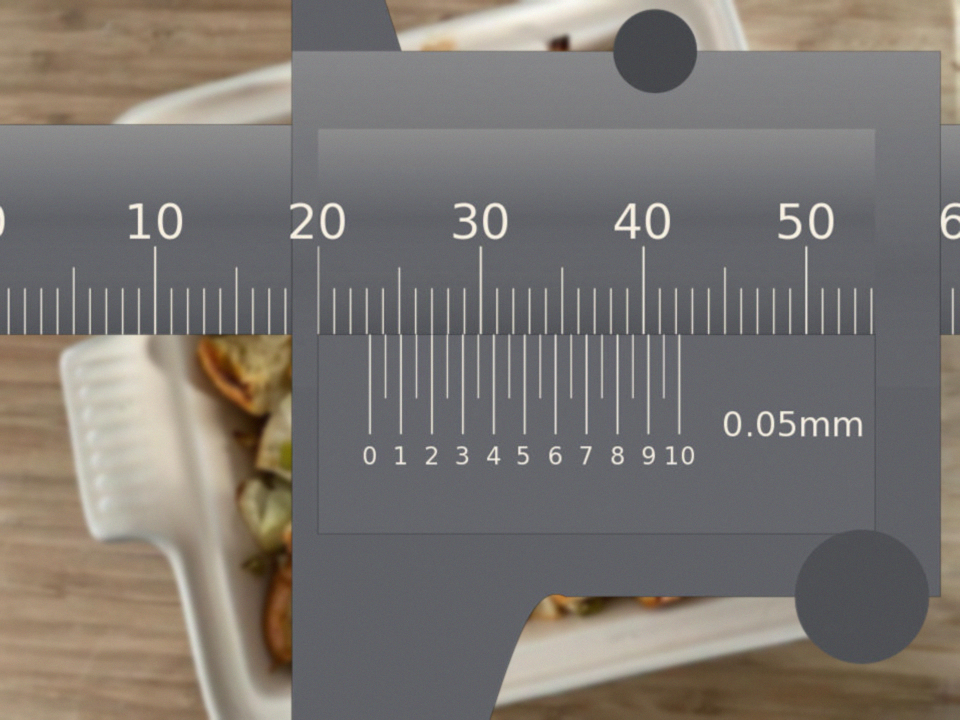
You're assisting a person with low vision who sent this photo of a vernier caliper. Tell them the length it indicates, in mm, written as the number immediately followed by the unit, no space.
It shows 23.2mm
